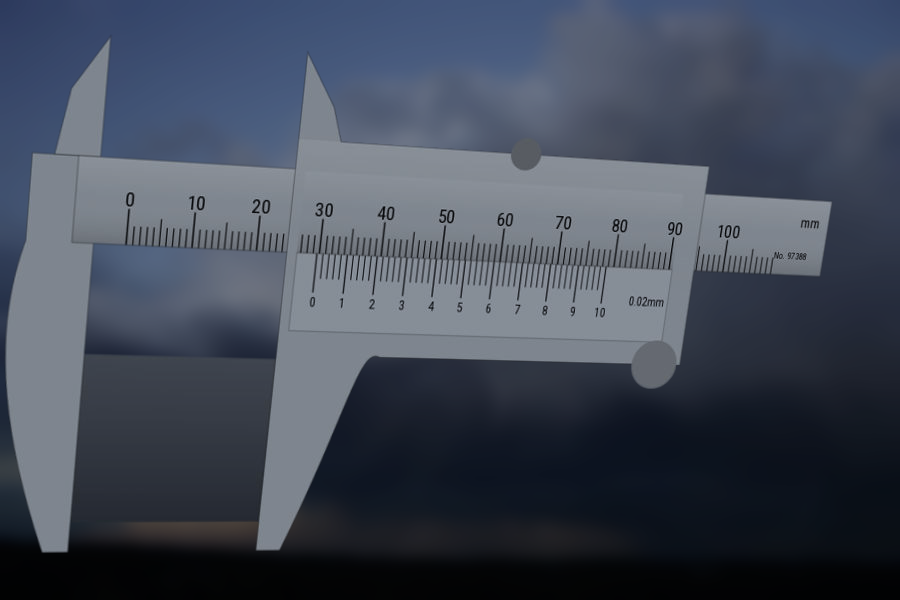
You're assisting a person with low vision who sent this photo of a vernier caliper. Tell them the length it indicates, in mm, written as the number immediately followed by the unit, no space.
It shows 29.6mm
